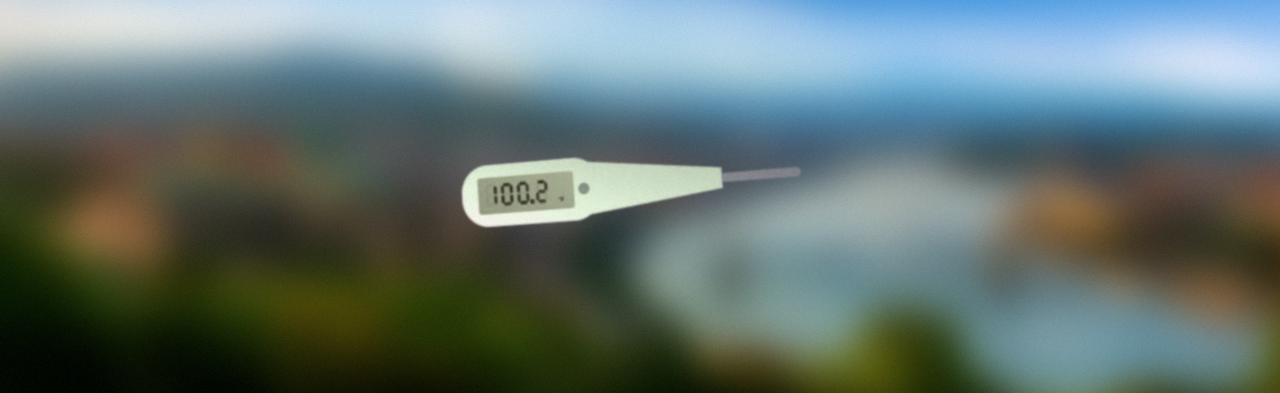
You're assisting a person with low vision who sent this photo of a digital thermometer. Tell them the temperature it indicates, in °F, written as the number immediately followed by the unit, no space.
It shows 100.2°F
